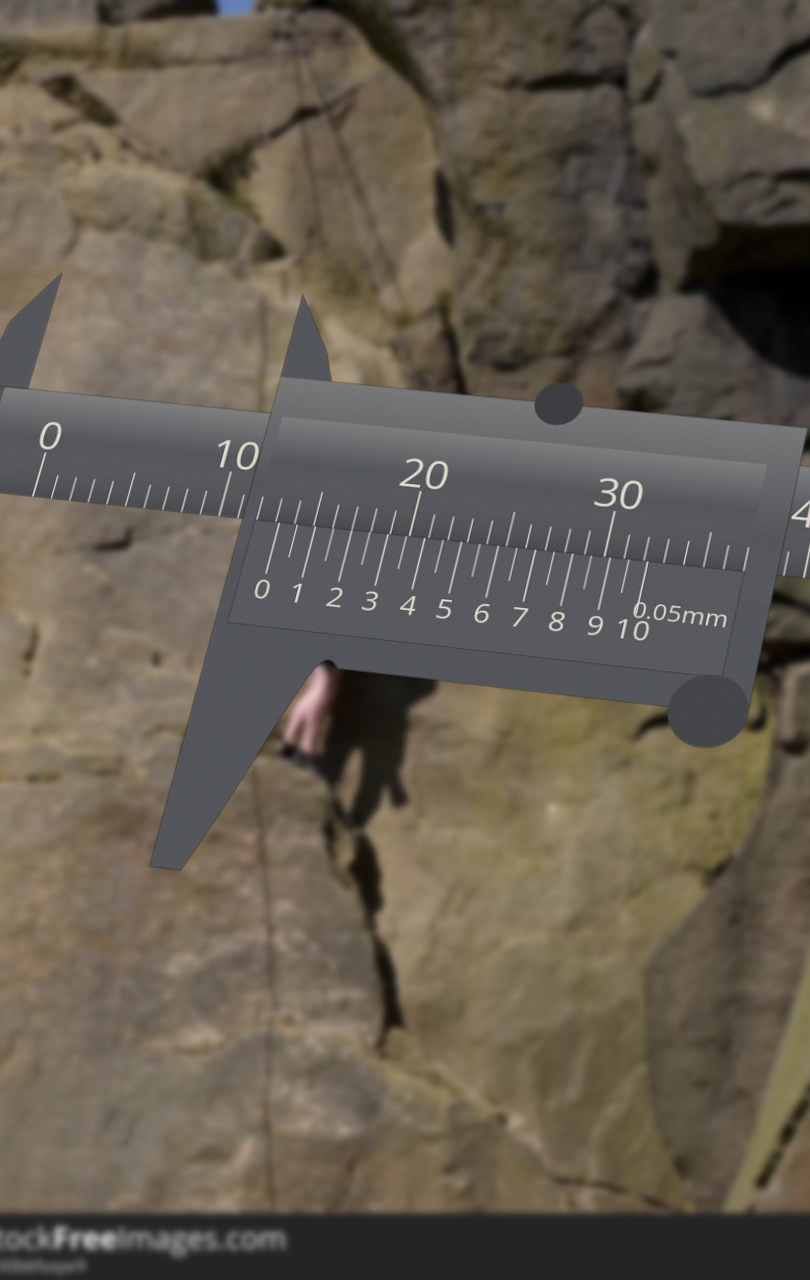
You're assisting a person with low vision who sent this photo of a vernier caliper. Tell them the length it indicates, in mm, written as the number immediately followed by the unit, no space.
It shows 13.2mm
